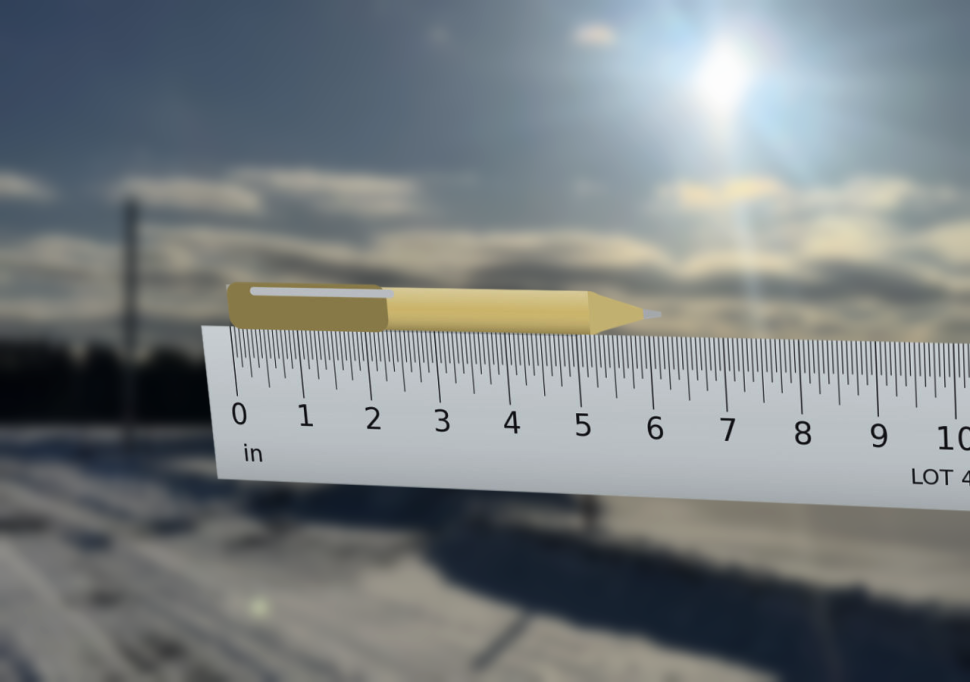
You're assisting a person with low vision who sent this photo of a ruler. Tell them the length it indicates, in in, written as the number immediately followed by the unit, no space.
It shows 6.1875in
